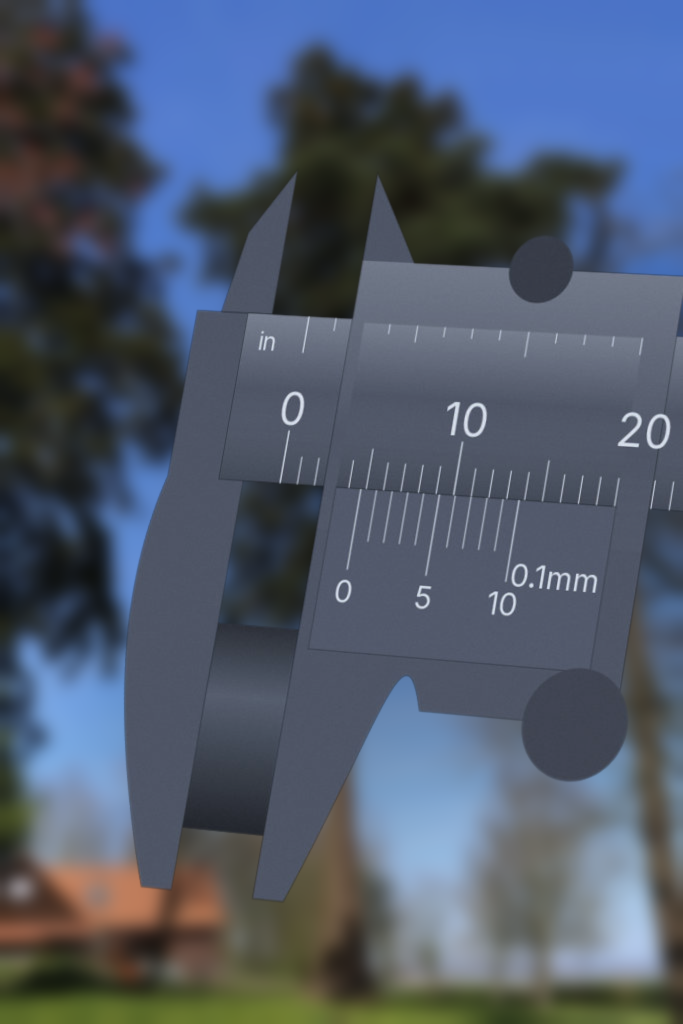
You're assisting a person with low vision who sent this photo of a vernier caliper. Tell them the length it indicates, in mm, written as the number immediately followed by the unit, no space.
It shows 4.7mm
